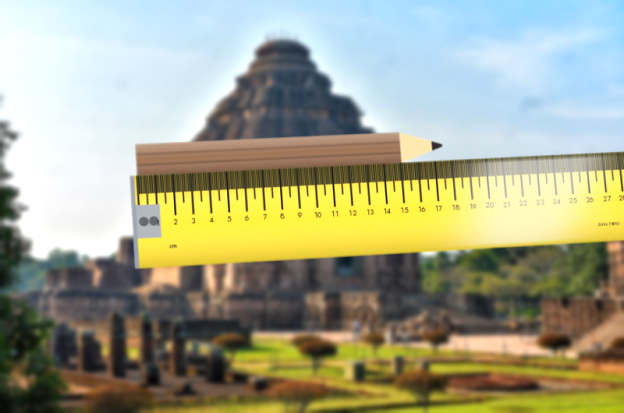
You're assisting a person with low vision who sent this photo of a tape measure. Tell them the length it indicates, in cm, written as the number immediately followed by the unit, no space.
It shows 17.5cm
